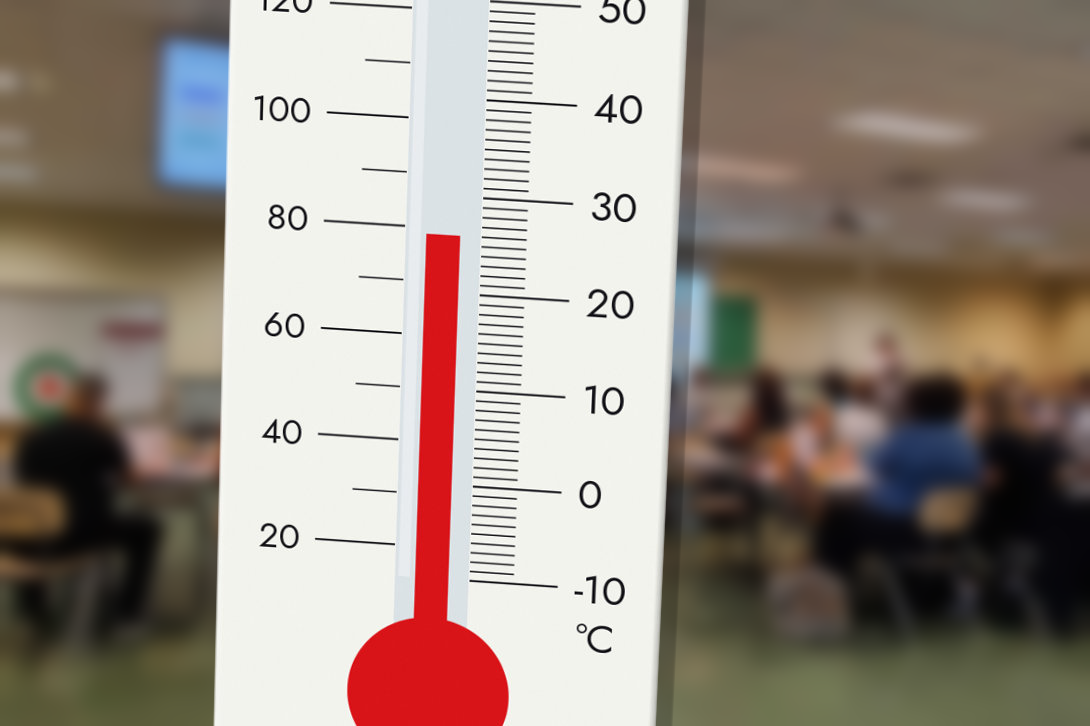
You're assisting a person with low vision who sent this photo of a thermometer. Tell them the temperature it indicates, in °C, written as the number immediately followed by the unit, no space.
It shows 26°C
